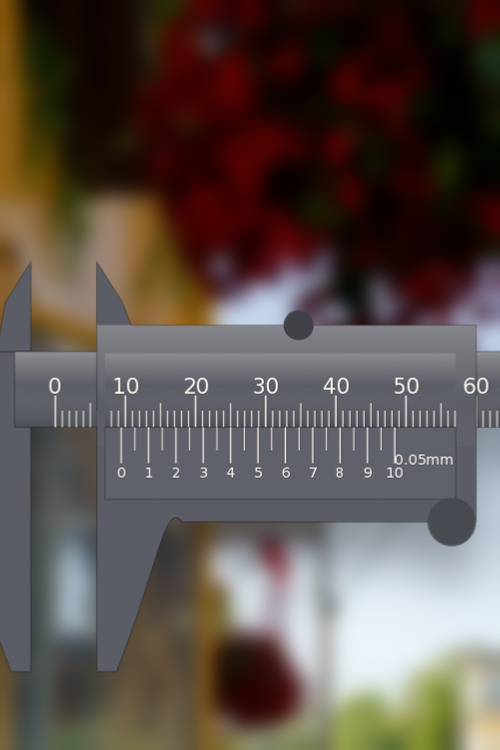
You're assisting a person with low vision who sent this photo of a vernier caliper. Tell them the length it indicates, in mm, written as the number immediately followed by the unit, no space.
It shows 9.4mm
